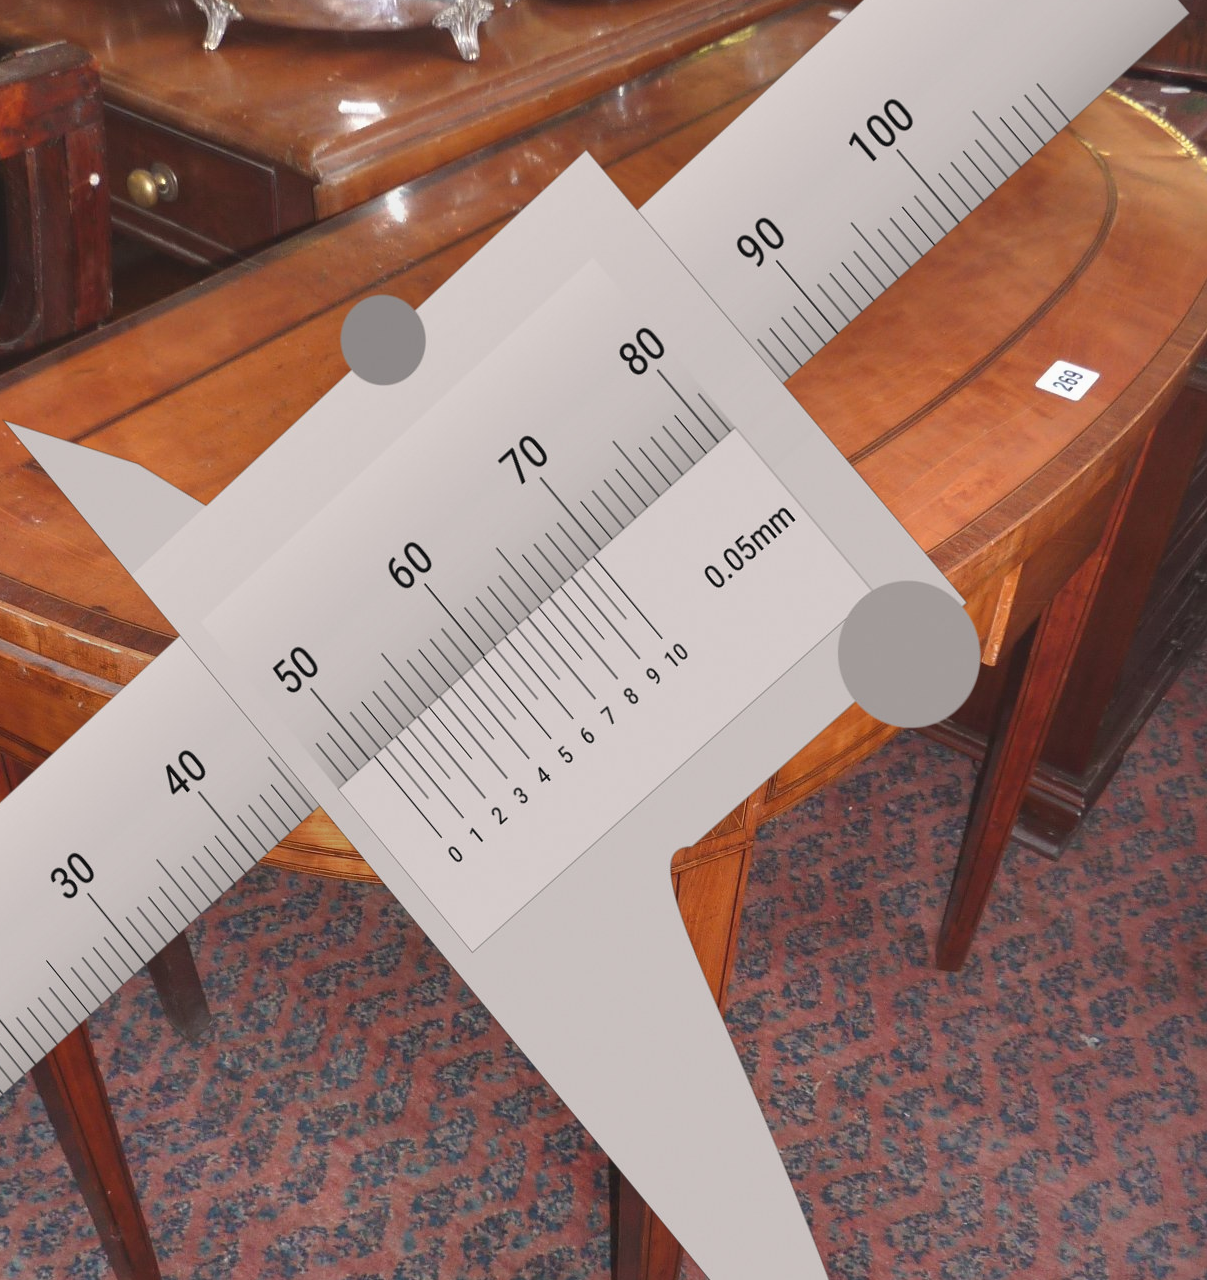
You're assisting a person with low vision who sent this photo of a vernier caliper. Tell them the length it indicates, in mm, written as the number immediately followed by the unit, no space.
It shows 50.4mm
